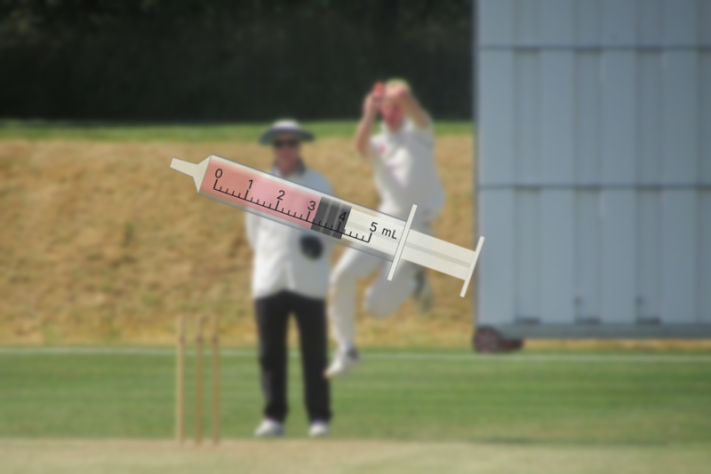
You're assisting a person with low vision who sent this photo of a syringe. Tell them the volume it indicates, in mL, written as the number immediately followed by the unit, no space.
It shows 3.2mL
